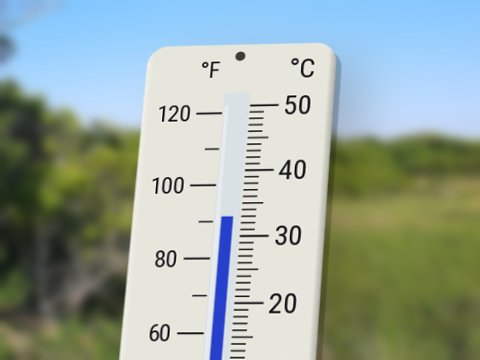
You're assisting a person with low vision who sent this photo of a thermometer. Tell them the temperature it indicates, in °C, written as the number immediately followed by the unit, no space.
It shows 33°C
